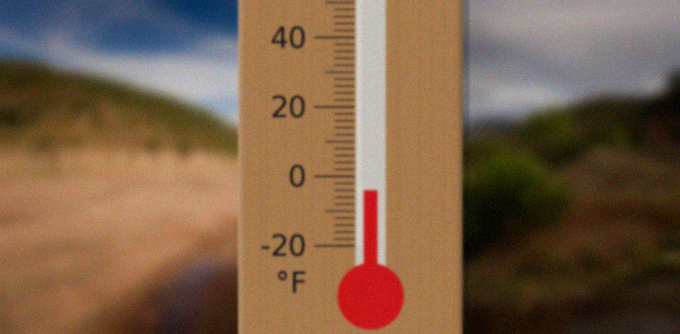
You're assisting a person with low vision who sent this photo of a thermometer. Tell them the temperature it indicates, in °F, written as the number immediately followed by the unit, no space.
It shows -4°F
